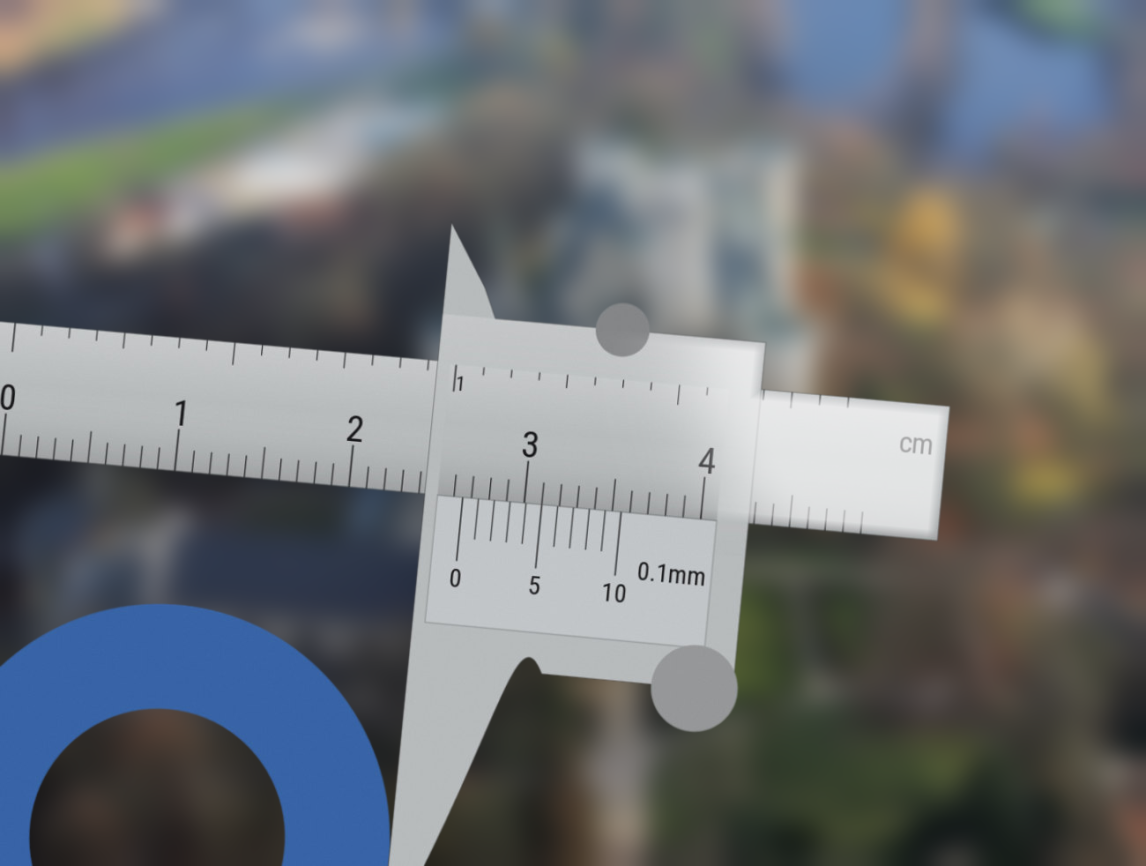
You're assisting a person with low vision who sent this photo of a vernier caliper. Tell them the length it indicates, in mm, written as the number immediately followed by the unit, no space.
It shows 26.5mm
